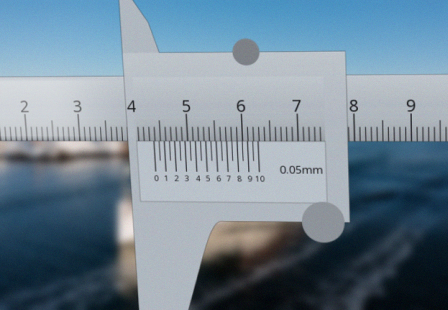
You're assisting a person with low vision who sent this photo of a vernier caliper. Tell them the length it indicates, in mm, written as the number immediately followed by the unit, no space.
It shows 43.8mm
